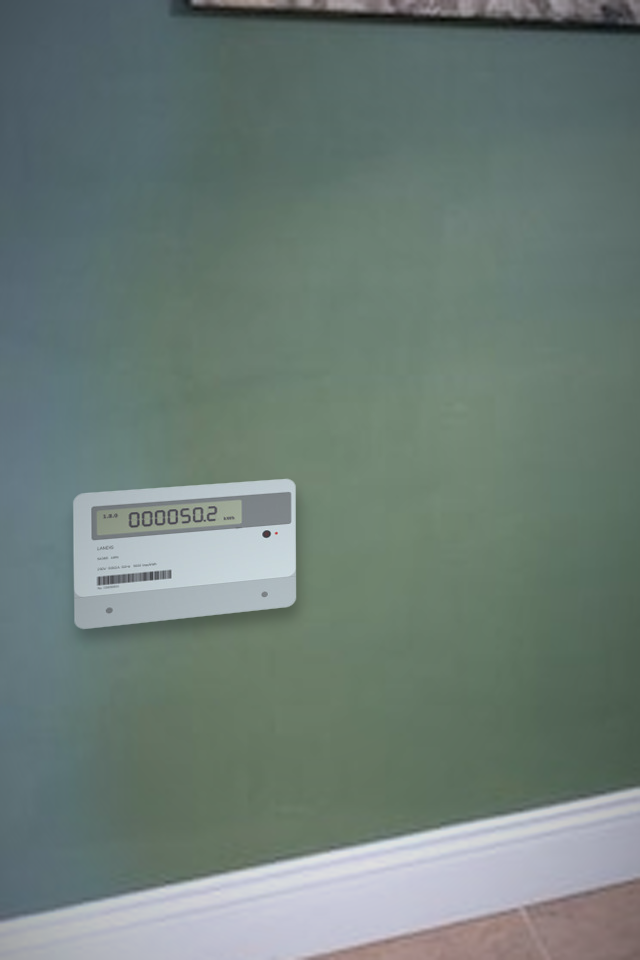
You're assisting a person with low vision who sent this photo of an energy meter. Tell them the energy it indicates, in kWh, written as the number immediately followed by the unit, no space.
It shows 50.2kWh
